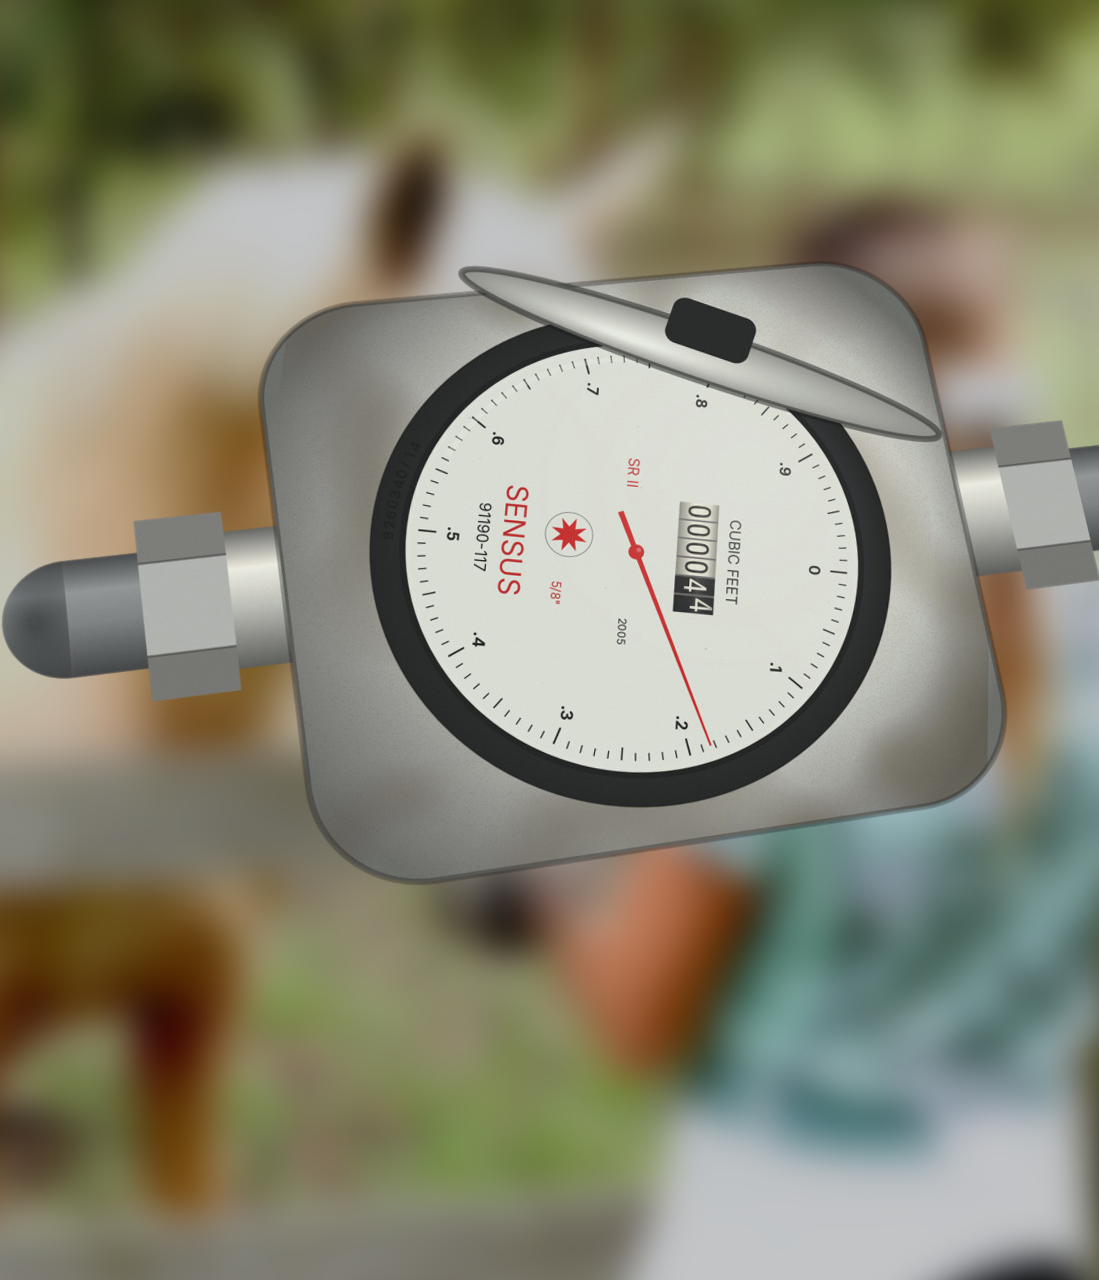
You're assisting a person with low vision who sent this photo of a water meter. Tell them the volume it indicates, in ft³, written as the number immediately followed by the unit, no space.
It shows 44.18ft³
